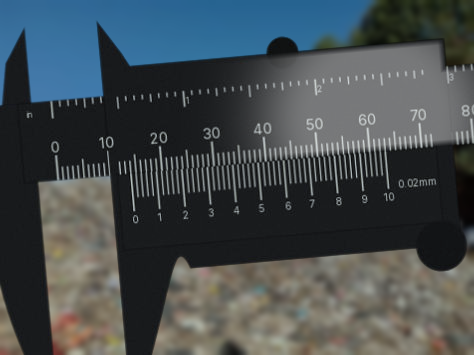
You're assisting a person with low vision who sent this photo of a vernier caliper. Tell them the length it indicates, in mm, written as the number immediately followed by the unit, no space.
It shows 14.0mm
